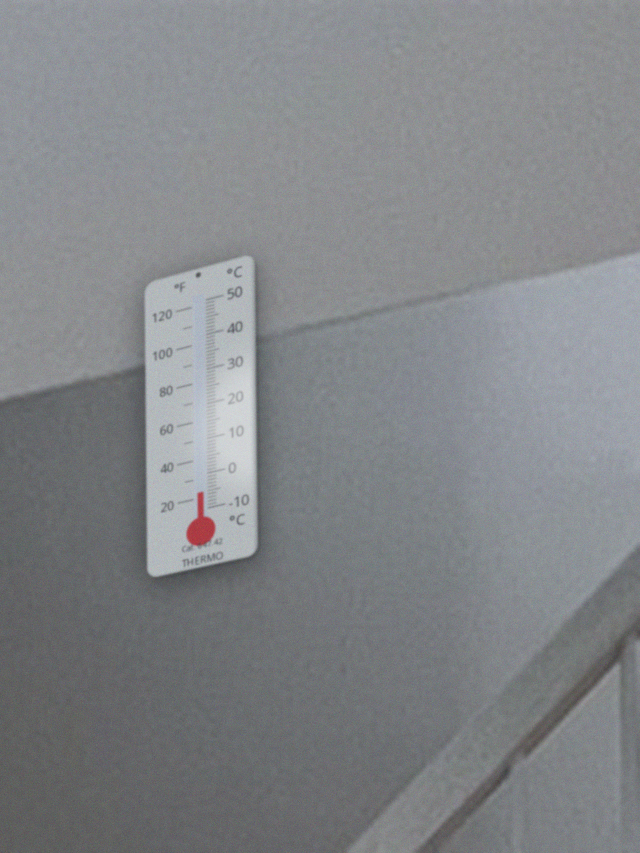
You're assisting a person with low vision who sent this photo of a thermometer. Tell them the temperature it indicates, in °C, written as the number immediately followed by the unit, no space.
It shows -5°C
